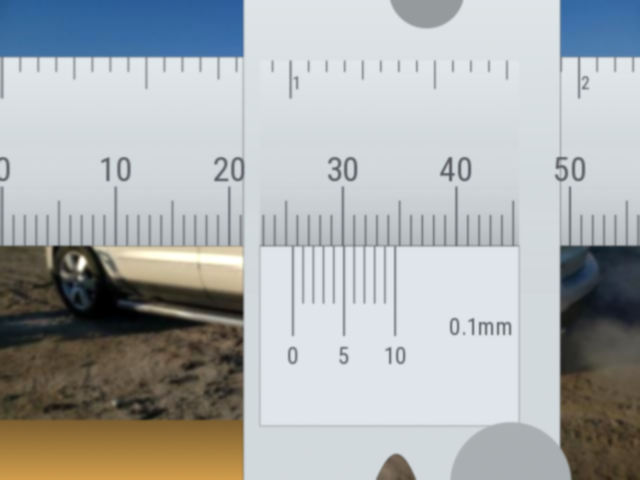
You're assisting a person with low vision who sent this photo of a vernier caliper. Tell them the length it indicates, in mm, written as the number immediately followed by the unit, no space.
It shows 25.6mm
